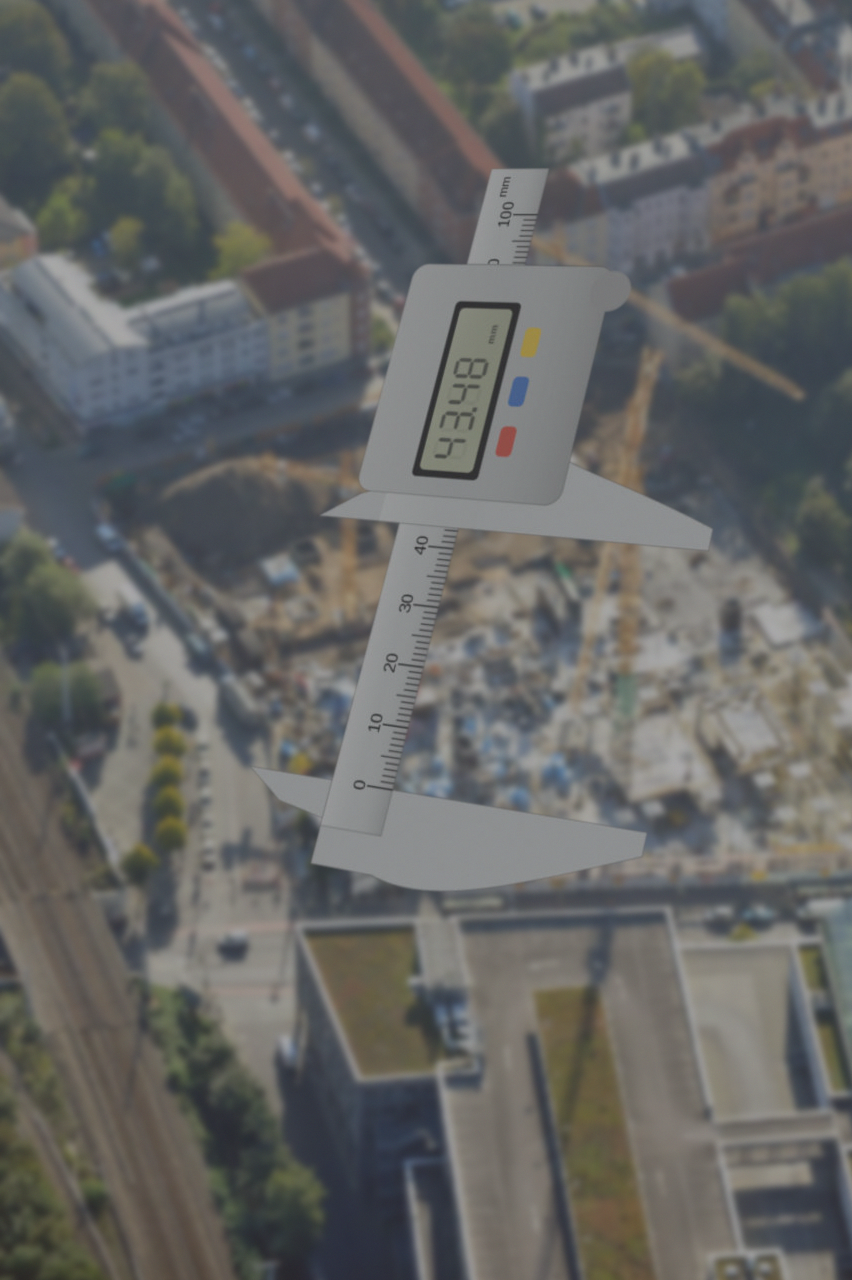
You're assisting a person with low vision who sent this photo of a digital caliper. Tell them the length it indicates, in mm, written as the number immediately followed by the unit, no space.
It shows 43.48mm
